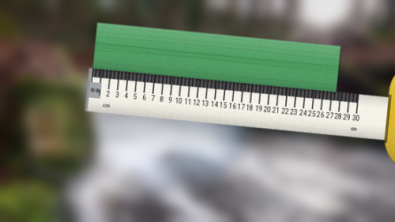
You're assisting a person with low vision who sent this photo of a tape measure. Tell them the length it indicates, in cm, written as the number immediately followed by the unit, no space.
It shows 27.5cm
